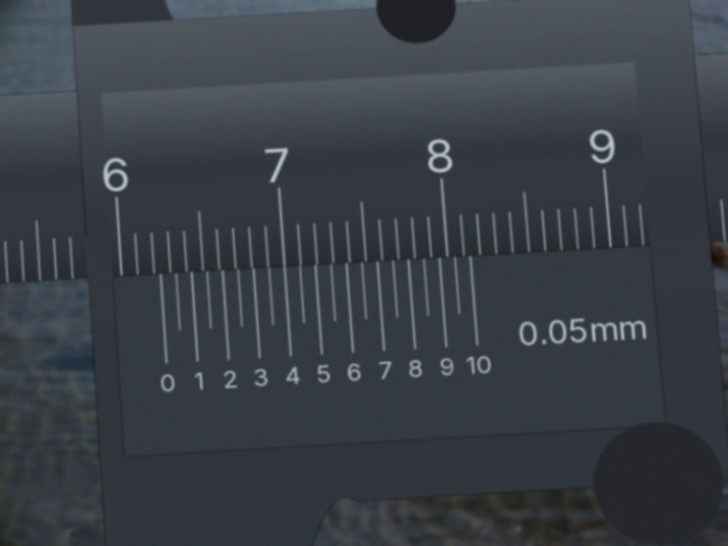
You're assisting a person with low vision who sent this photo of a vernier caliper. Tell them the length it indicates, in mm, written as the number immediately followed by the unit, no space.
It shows 62.4mm
